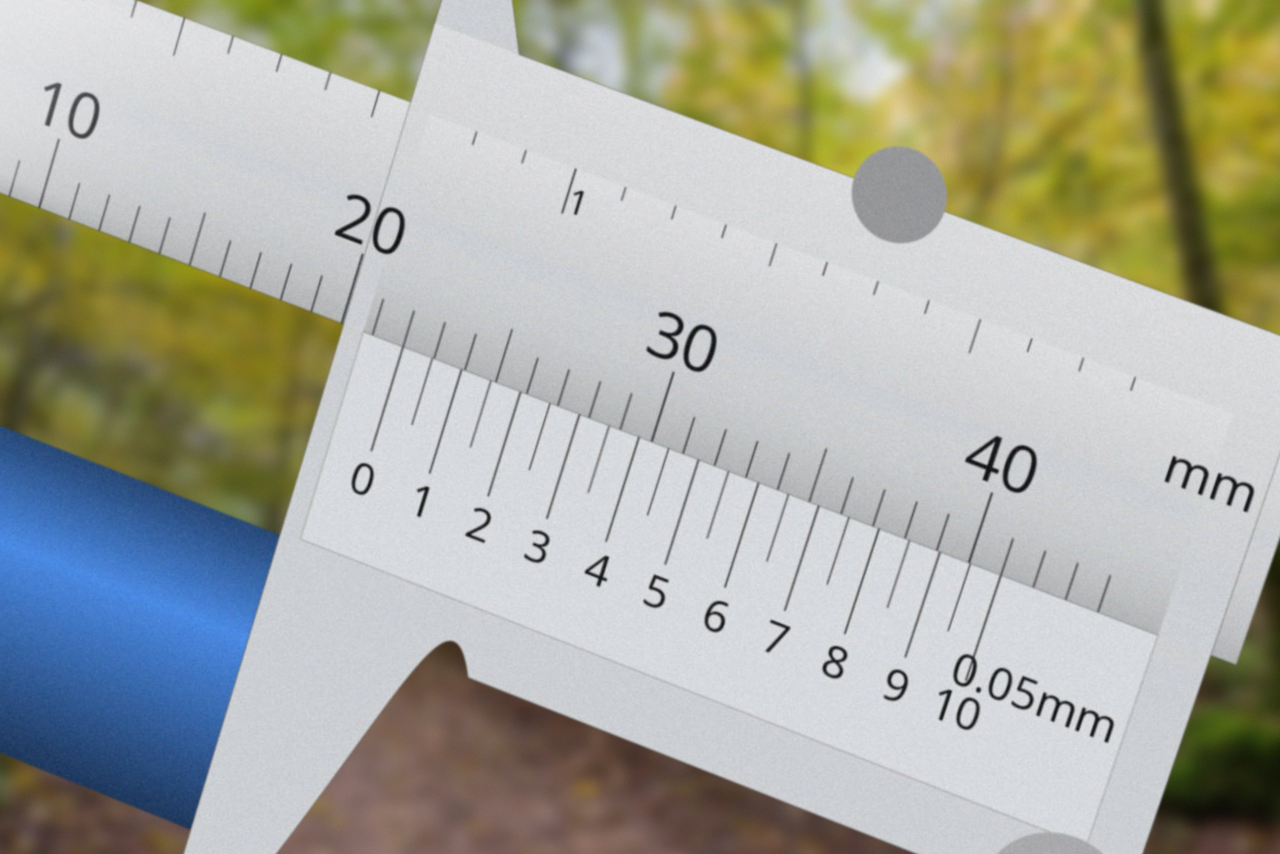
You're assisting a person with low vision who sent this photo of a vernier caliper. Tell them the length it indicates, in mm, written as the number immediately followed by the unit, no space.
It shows 22.00mm
